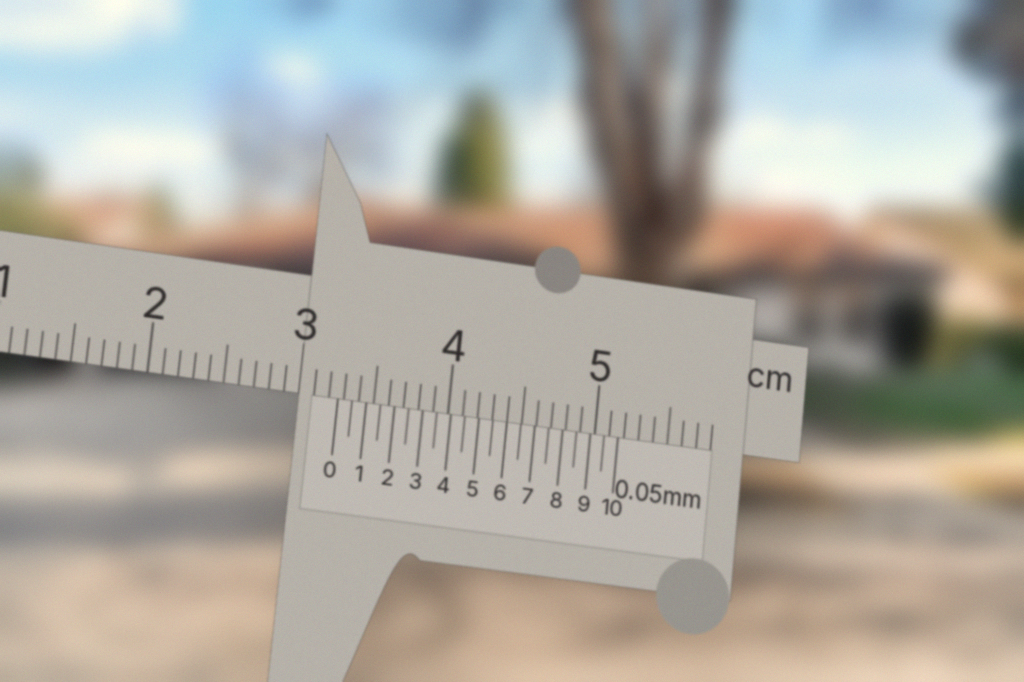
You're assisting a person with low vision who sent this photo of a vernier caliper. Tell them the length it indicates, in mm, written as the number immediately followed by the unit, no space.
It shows 32.6mm
